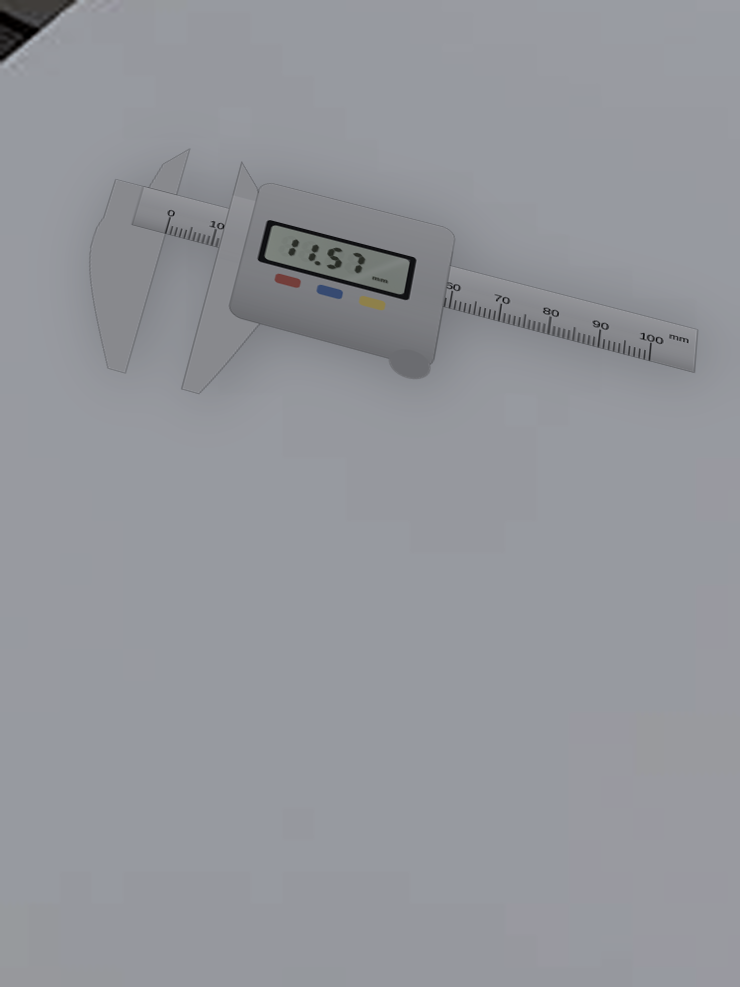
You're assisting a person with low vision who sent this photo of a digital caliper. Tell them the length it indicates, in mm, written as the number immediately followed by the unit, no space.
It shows 11.57mm
